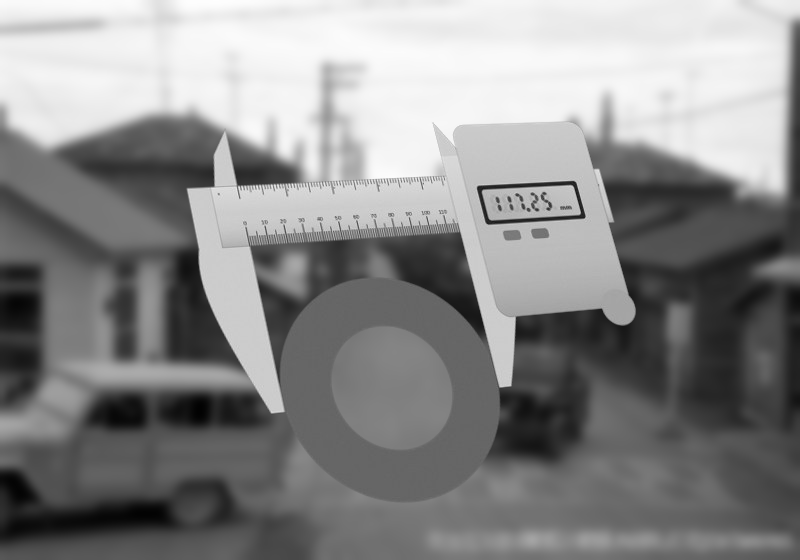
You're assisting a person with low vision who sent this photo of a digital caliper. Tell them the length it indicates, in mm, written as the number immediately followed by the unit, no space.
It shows 117.25mm
